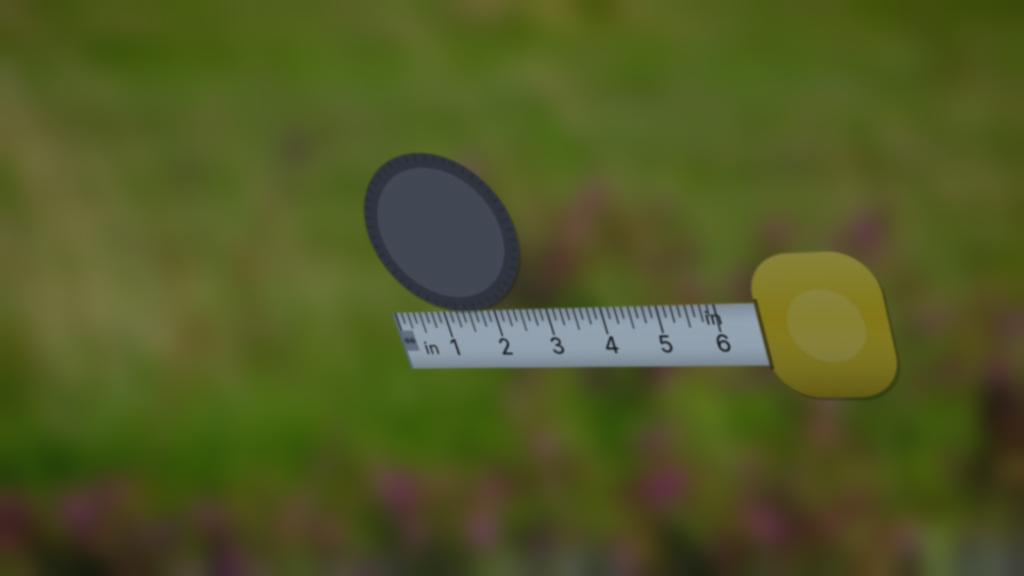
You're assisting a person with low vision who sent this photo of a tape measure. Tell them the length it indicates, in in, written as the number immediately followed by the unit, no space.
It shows 2.875in
